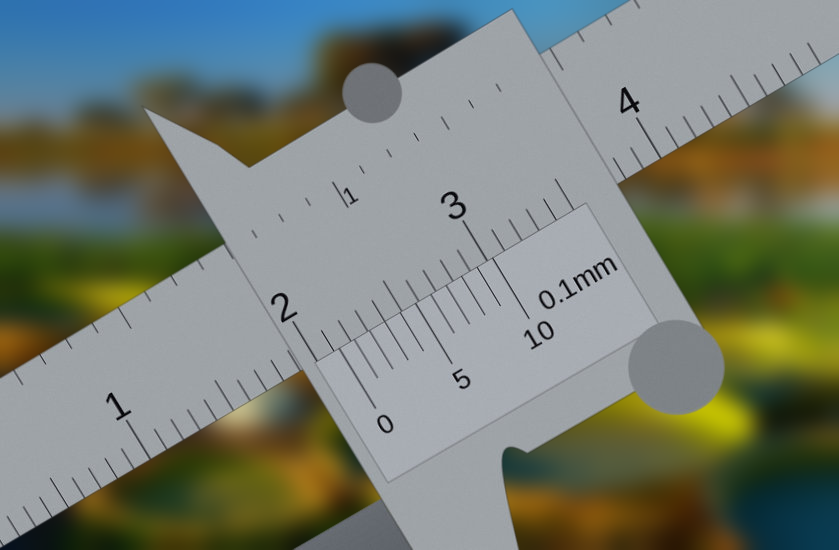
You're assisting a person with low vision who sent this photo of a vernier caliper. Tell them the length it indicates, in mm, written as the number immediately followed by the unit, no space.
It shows 21.3mm
